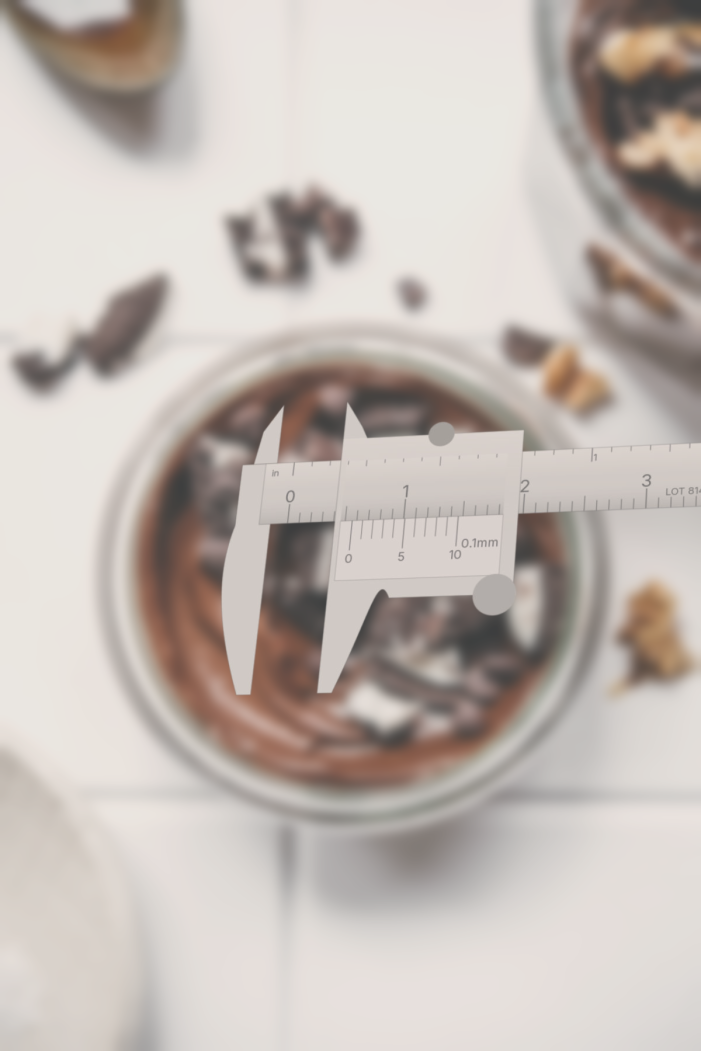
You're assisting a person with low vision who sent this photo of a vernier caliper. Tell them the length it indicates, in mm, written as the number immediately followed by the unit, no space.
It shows 5.6mm
